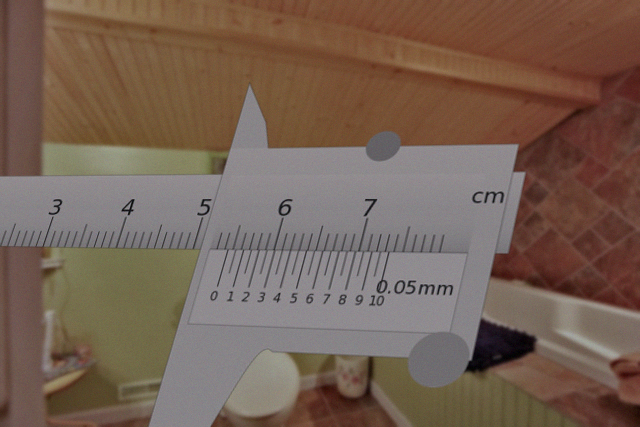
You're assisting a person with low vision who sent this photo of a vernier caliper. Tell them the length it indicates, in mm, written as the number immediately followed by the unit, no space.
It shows 54.4mm
